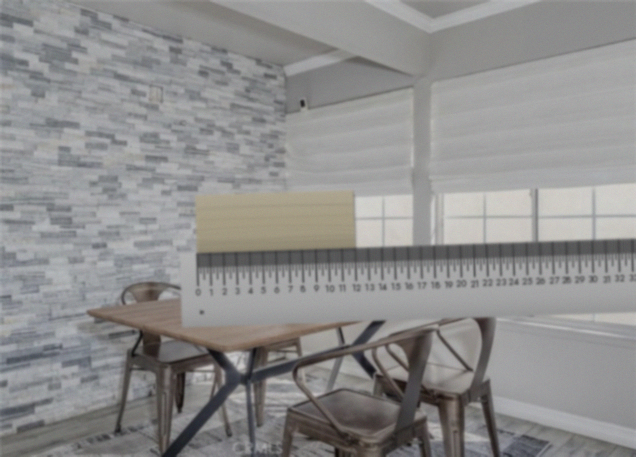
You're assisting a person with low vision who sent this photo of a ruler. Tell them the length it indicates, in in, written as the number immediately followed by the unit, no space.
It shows 12in
